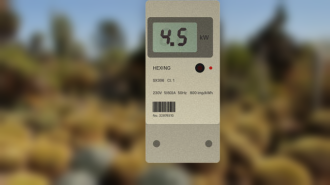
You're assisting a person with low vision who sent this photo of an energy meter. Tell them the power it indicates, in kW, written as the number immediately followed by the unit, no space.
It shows 4.5kW
